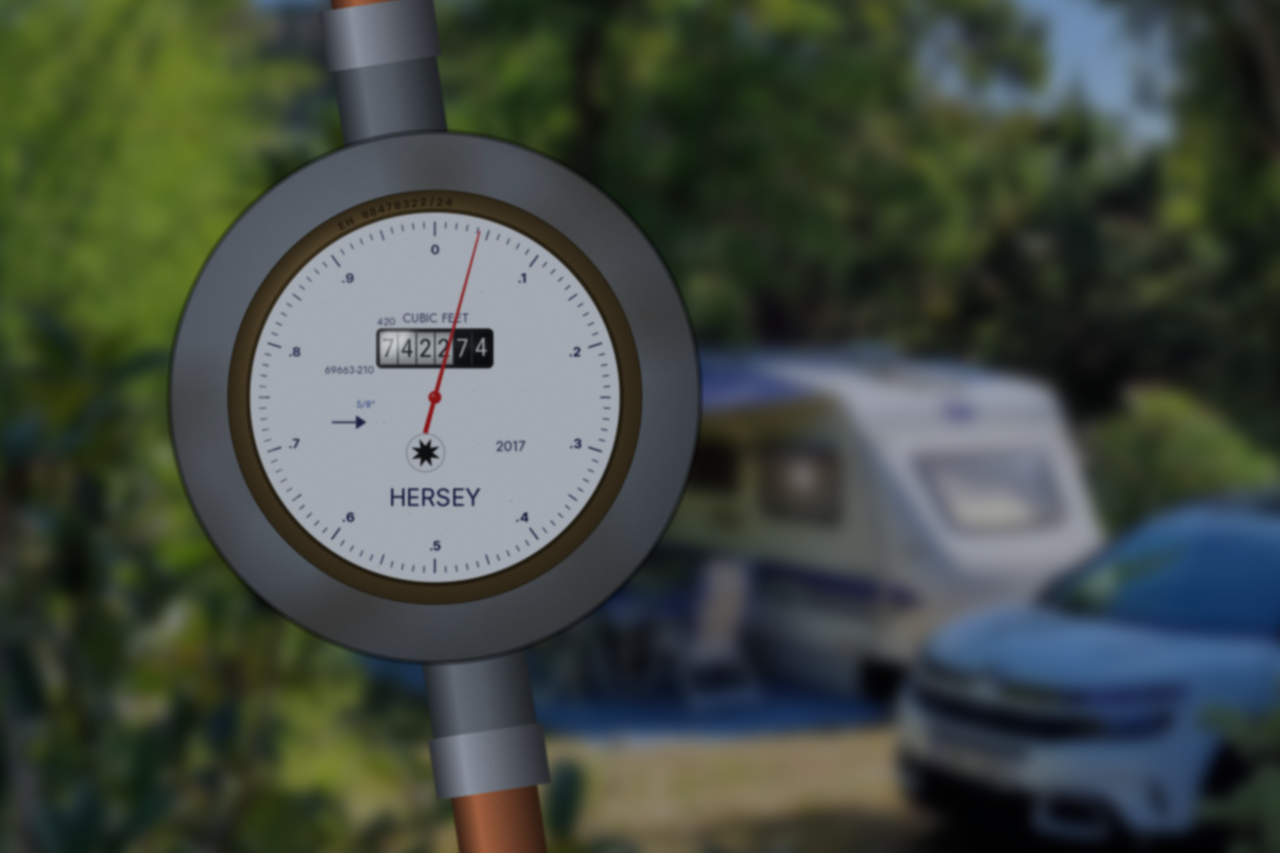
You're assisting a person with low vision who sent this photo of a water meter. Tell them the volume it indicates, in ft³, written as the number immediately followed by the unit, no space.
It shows 742274.04ft³
